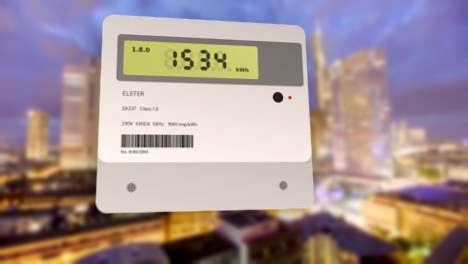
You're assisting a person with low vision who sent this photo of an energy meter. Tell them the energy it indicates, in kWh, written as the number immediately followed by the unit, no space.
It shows 1534kWh
